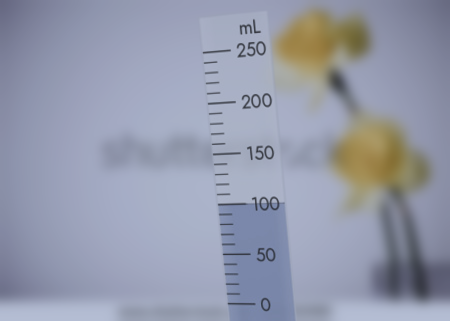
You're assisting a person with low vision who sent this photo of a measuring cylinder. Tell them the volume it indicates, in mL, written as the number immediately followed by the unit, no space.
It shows 100mL
